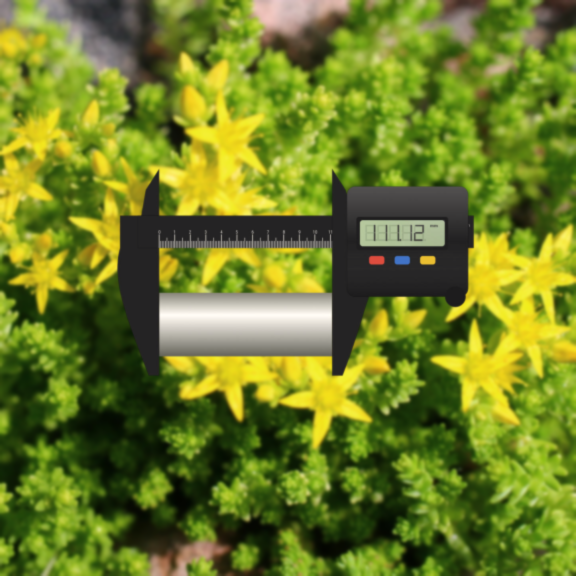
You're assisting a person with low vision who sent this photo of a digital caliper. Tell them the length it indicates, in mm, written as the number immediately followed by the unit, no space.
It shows 111.12mm
